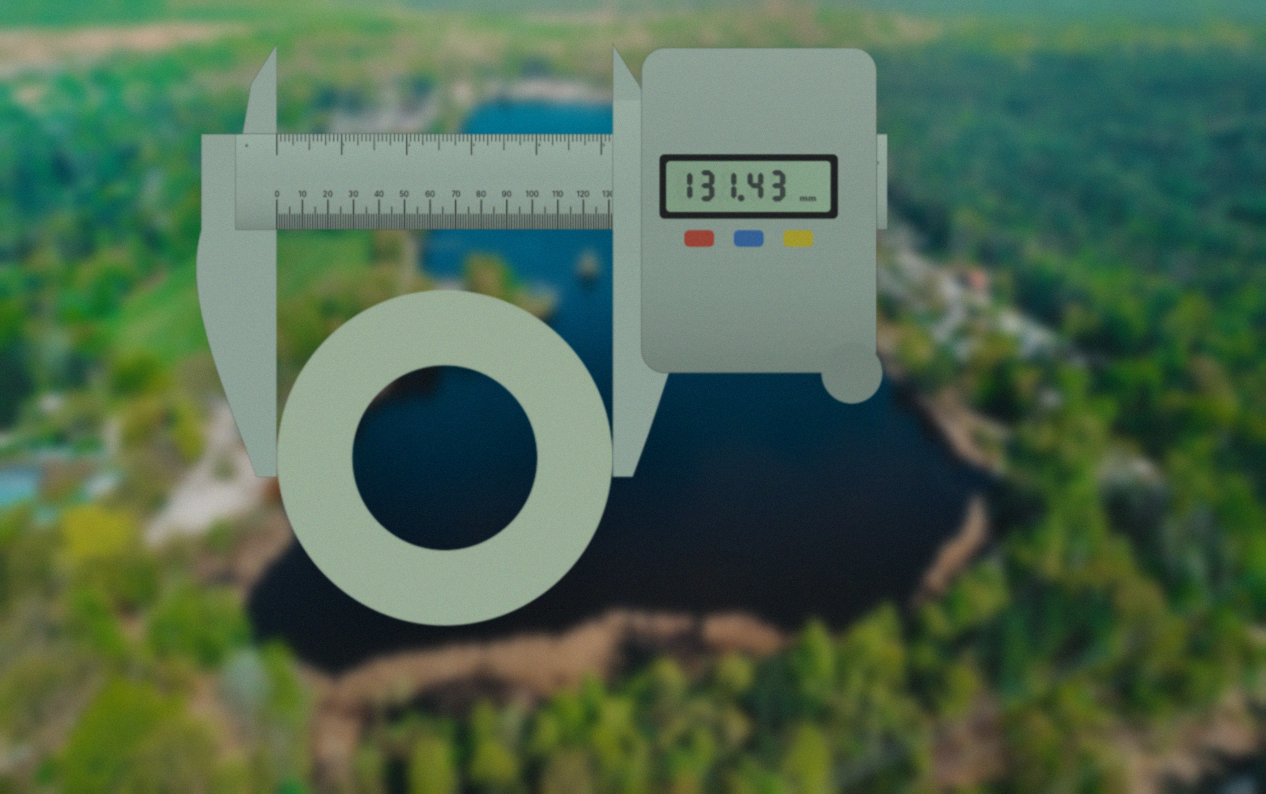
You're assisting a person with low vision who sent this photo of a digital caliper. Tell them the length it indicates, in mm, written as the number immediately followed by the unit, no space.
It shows 131.43mm
